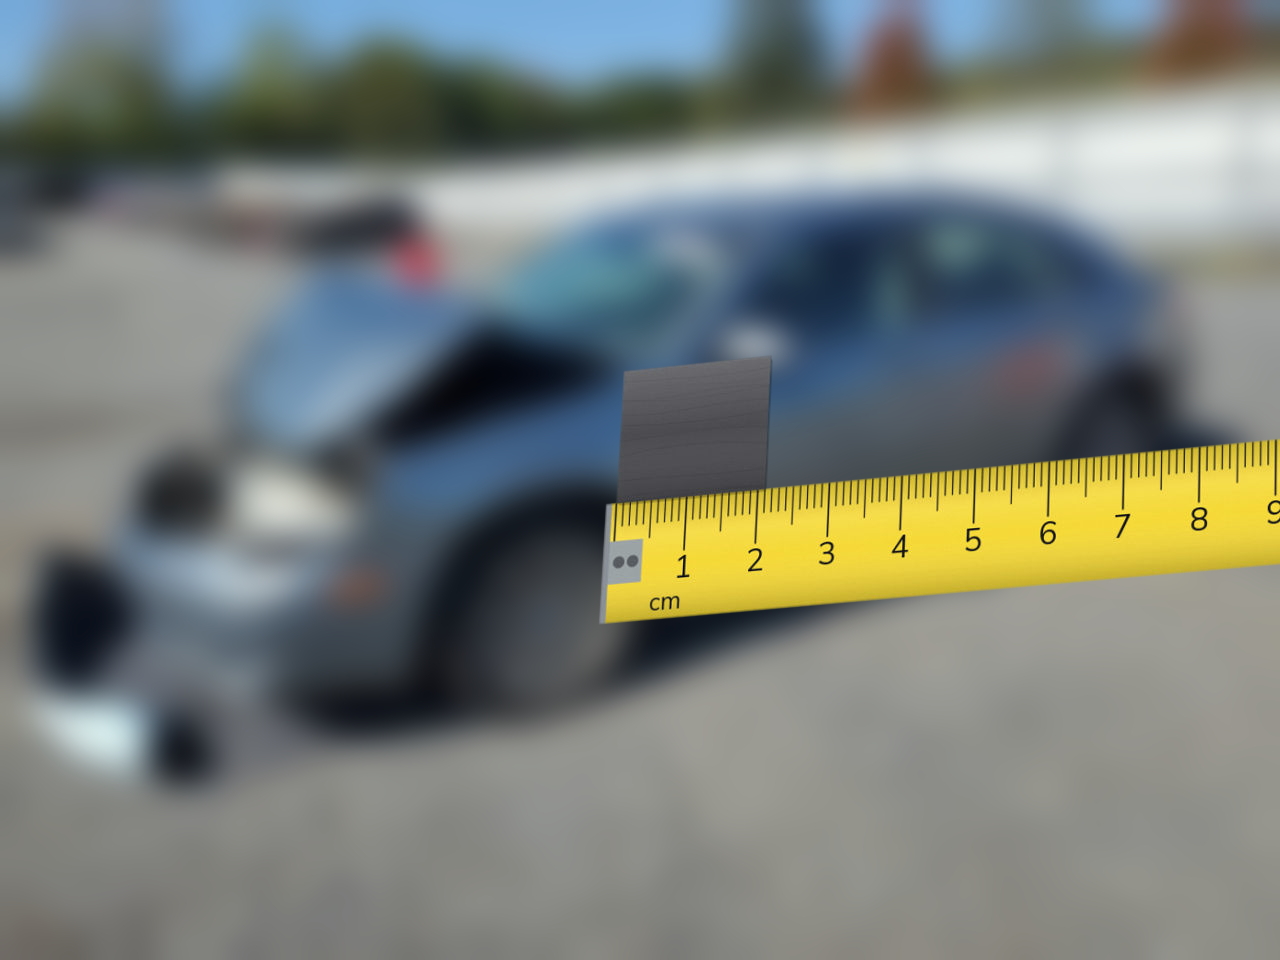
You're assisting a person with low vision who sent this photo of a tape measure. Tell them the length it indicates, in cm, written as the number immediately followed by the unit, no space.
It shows 2.1cm
